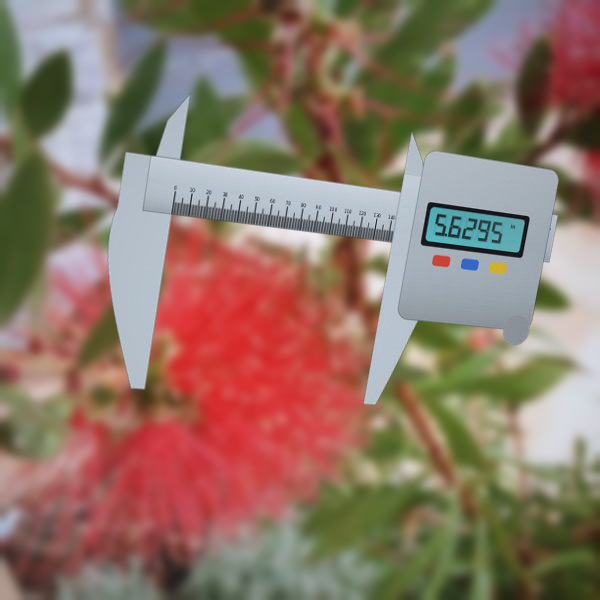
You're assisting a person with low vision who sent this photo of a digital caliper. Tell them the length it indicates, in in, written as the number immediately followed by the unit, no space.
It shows 5.6295in
